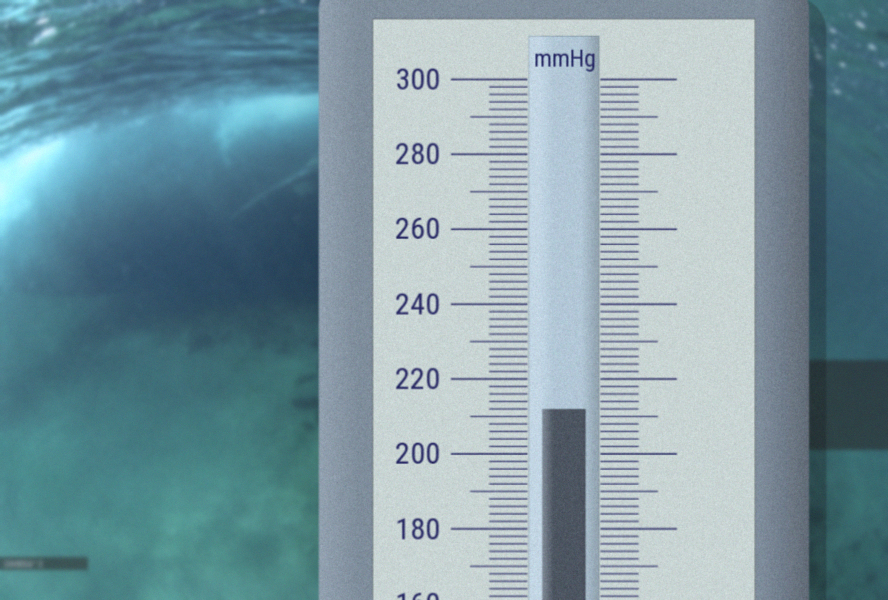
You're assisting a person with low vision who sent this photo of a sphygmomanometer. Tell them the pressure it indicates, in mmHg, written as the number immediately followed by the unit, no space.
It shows 212mmHg
